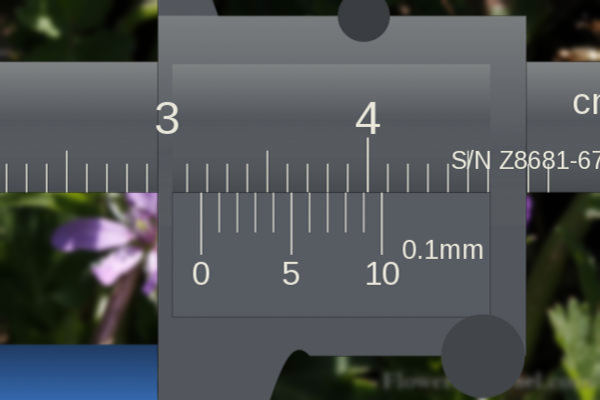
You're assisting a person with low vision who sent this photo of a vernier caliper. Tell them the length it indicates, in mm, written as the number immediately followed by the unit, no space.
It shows 31.7mm
